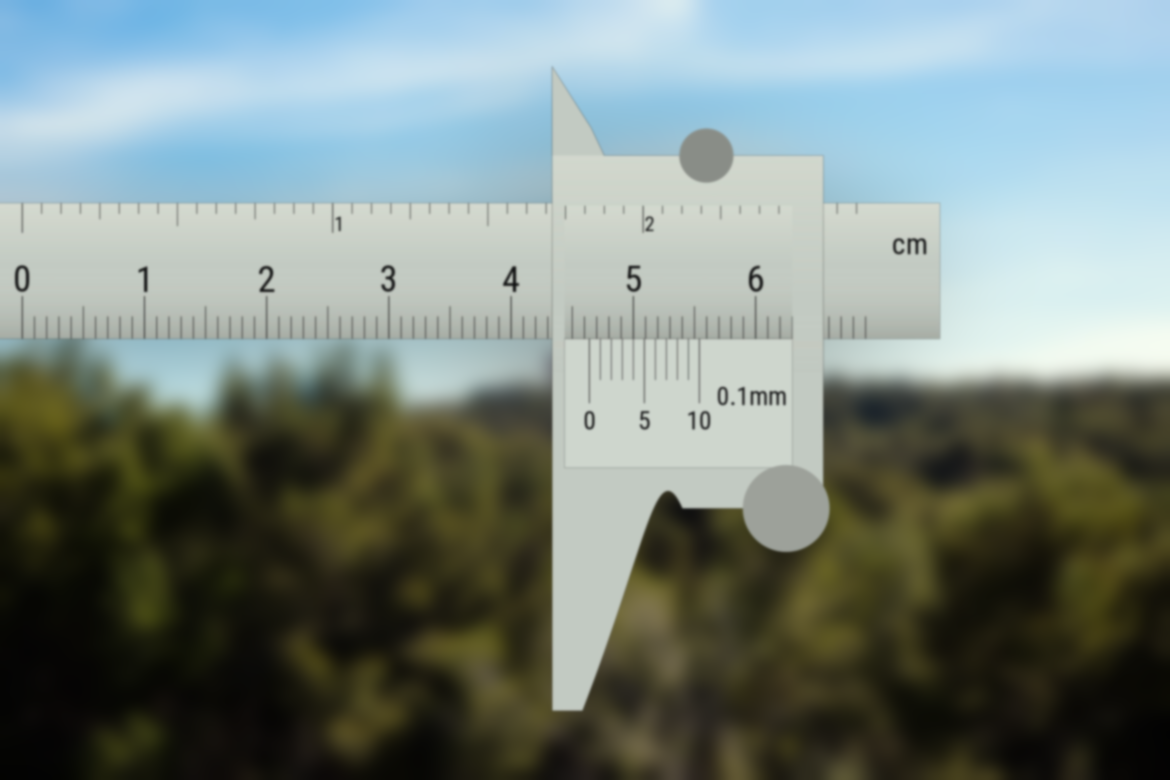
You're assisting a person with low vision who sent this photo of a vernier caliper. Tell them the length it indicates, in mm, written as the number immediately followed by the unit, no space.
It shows 46.4mm
